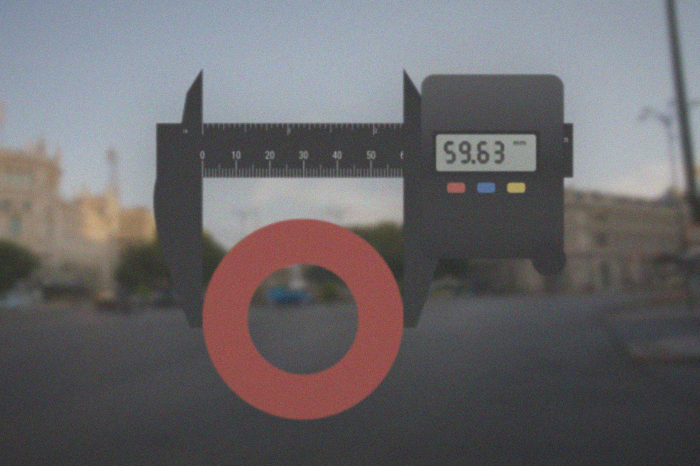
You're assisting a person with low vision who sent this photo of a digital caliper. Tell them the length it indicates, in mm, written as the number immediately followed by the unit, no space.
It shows 59.63mm
